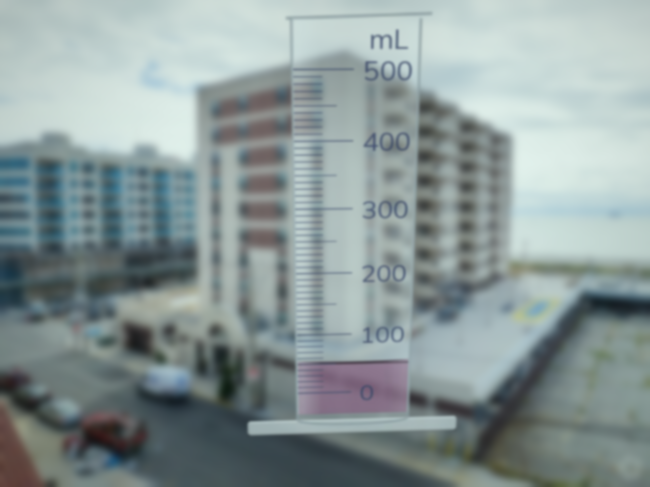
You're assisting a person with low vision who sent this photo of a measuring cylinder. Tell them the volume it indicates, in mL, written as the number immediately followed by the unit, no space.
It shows 50mL
